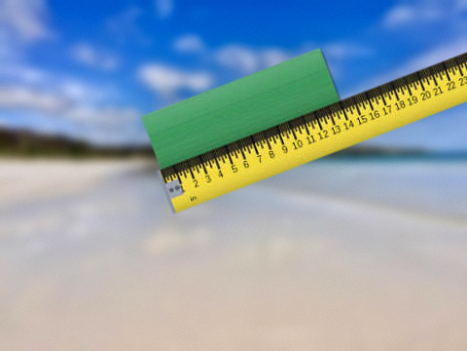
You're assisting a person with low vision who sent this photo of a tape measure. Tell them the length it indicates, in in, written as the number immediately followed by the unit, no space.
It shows 14in
